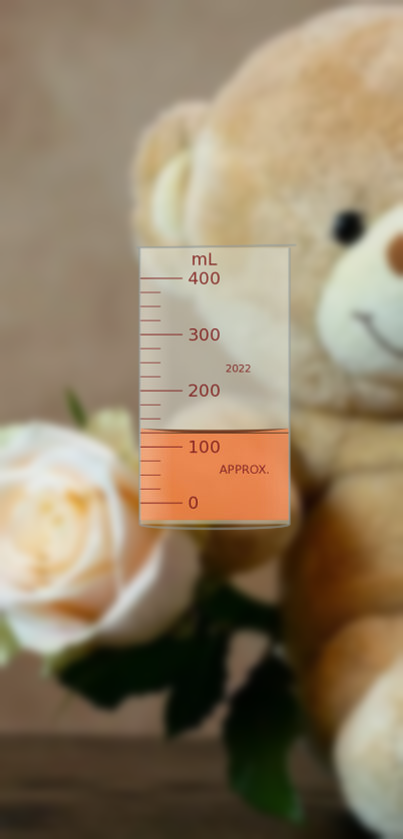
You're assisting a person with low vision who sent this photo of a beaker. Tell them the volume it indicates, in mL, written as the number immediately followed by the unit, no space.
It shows 125mL
